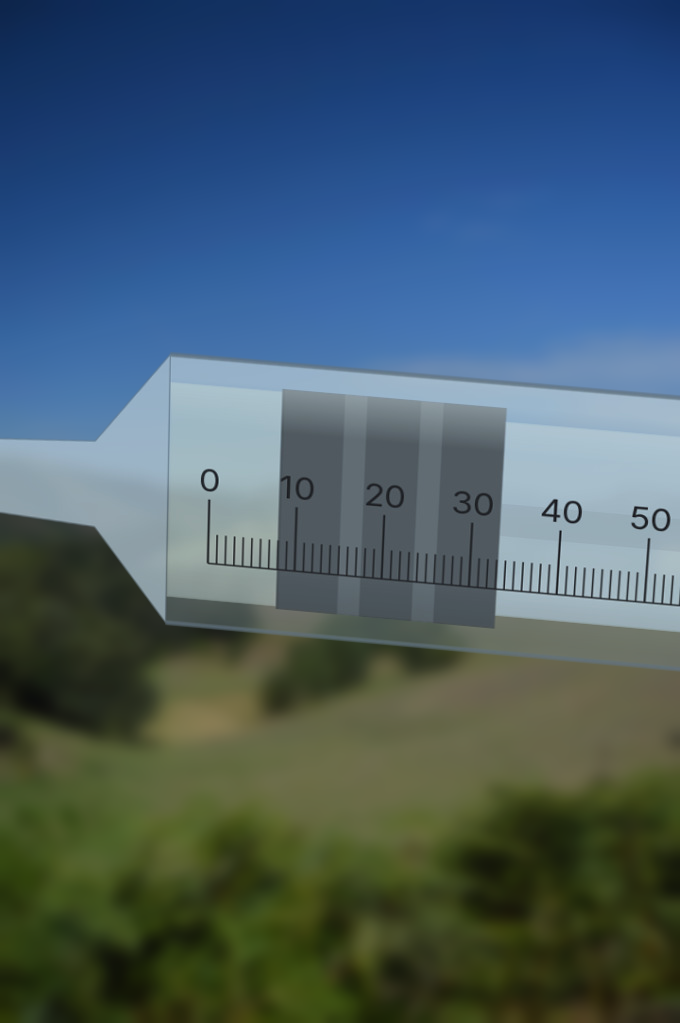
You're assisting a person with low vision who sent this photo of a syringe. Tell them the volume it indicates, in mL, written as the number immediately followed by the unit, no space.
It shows 8mL
